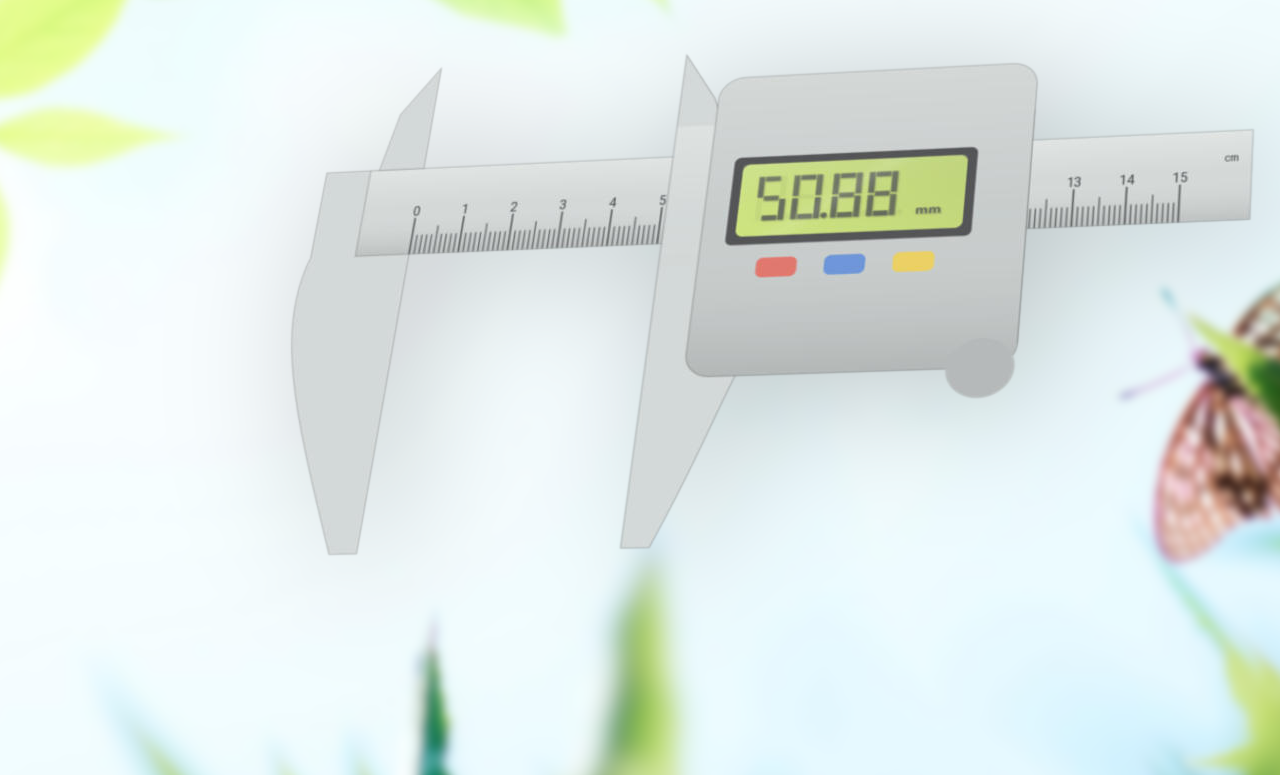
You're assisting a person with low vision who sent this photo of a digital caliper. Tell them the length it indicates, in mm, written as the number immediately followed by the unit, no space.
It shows 50.88mm
